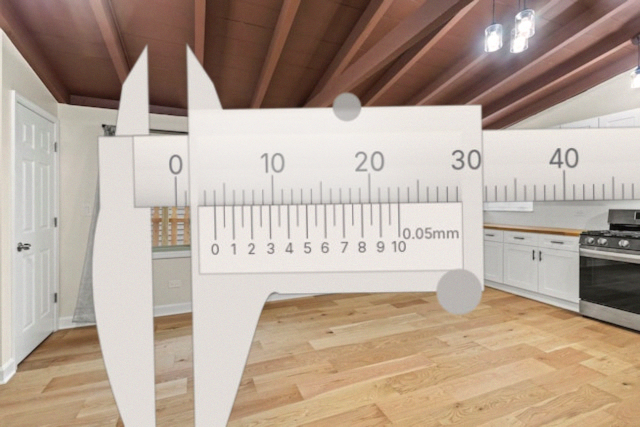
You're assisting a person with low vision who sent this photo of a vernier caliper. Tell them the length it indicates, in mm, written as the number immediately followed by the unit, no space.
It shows 4.0mm
